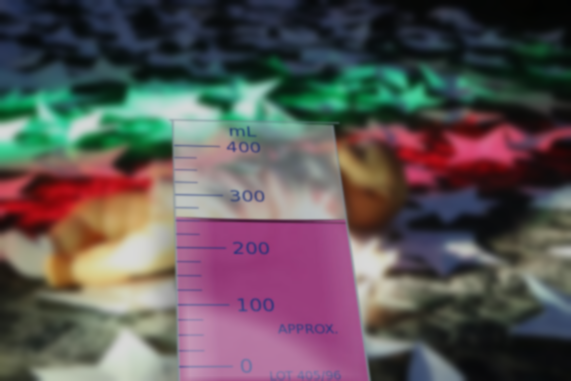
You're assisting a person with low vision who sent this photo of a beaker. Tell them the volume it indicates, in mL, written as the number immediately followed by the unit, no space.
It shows 250mL
